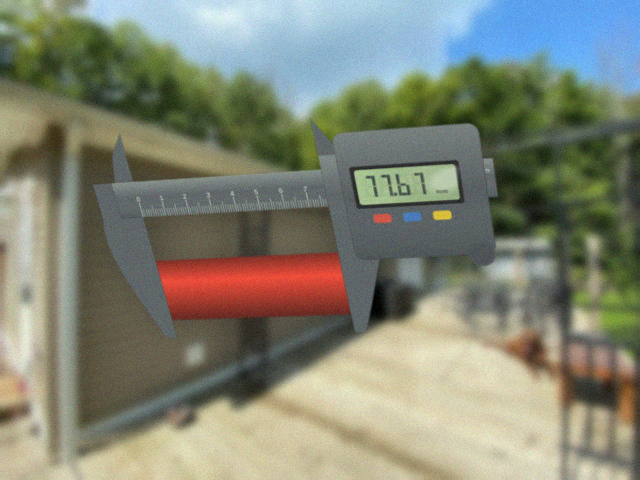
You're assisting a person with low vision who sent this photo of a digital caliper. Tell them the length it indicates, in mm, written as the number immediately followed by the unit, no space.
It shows 77.67mm
